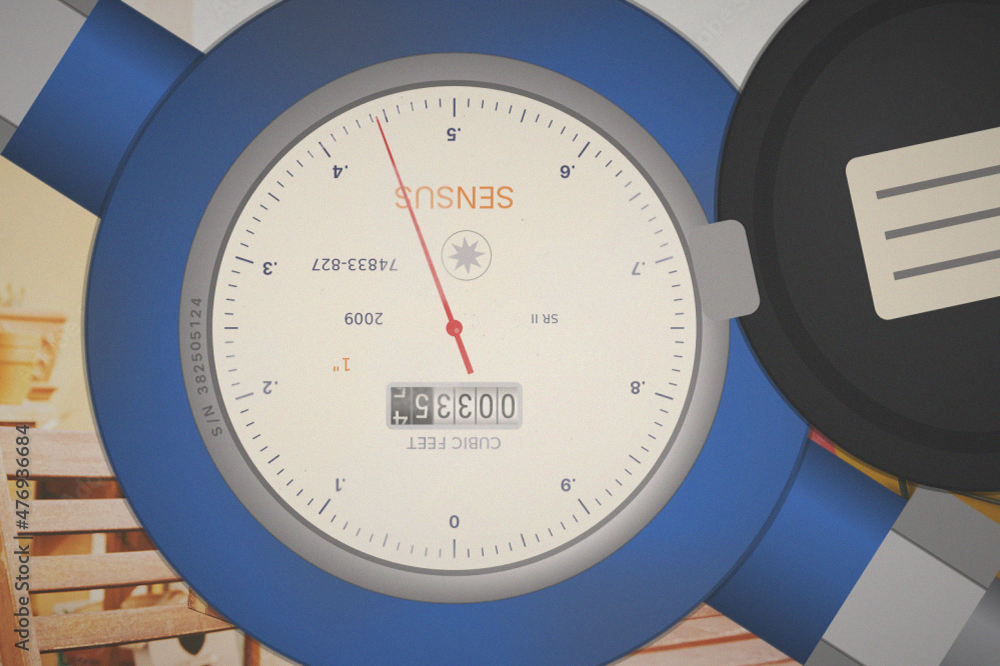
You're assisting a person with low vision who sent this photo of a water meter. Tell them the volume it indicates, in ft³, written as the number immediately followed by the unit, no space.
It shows 3354.44ft³
